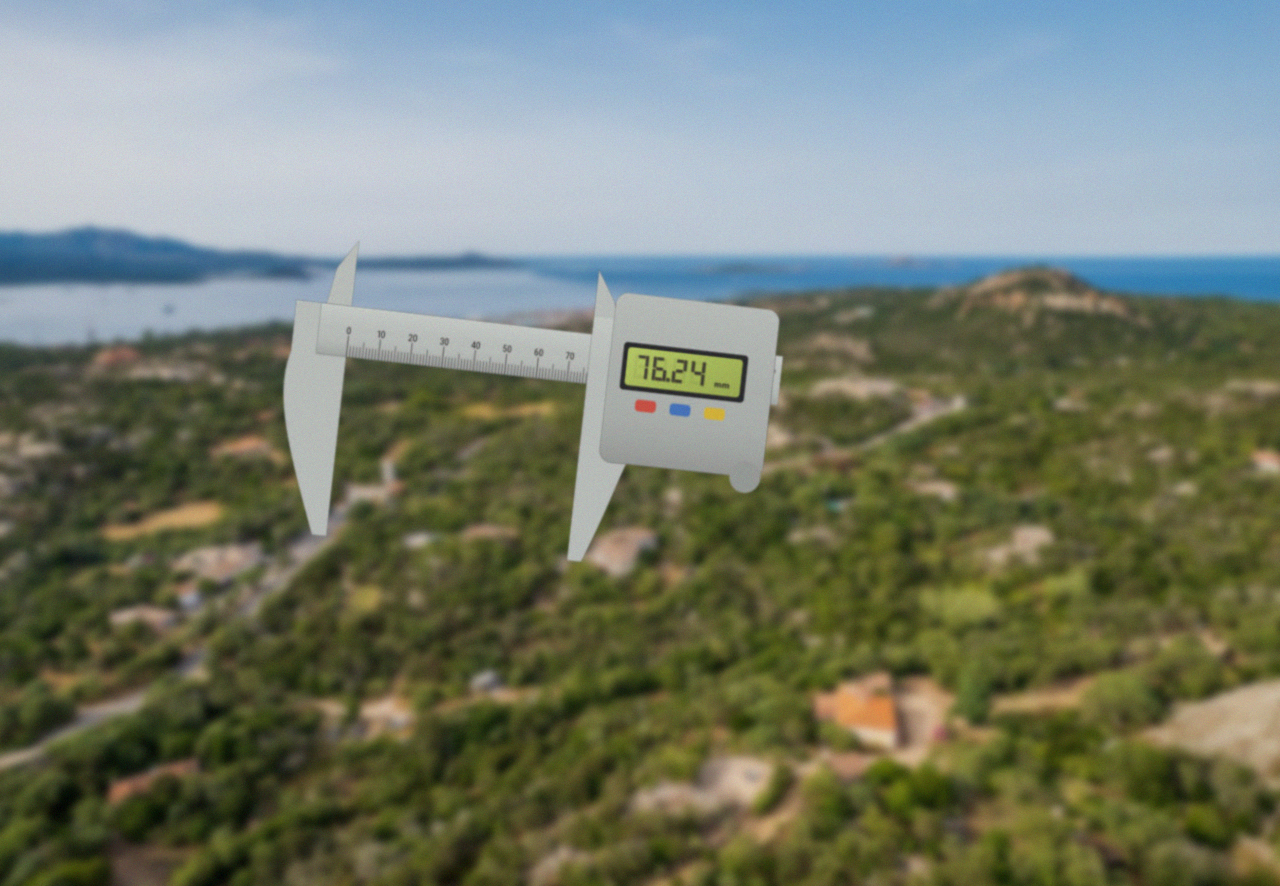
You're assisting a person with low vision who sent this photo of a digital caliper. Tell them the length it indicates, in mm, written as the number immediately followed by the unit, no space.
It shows 76.24mm
